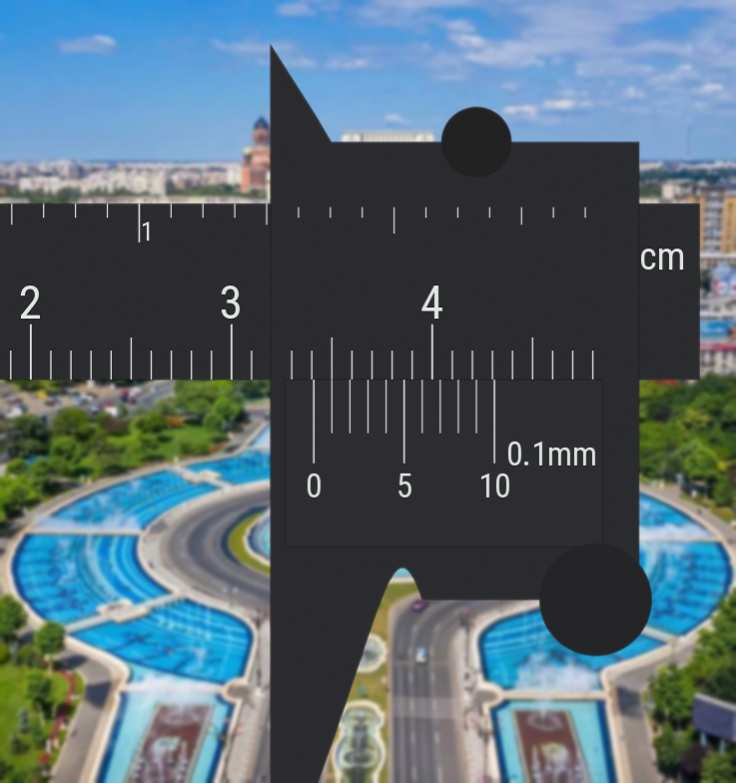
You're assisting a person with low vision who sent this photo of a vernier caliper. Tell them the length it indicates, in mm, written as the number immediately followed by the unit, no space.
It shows 34.1mm
